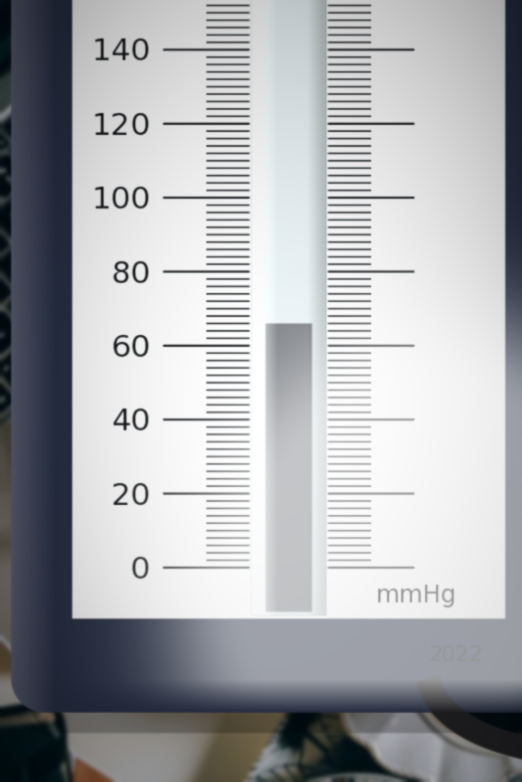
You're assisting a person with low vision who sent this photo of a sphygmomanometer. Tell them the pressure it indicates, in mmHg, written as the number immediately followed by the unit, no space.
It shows 66mmHg
